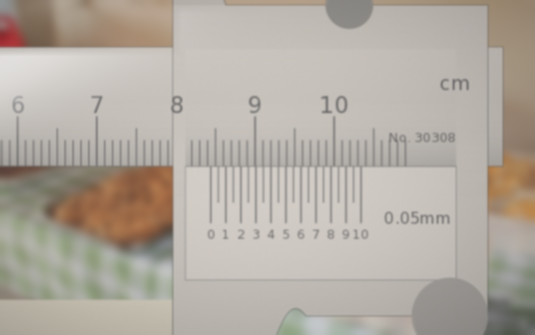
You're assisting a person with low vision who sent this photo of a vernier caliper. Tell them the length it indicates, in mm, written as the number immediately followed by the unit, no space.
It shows 84.4mm
